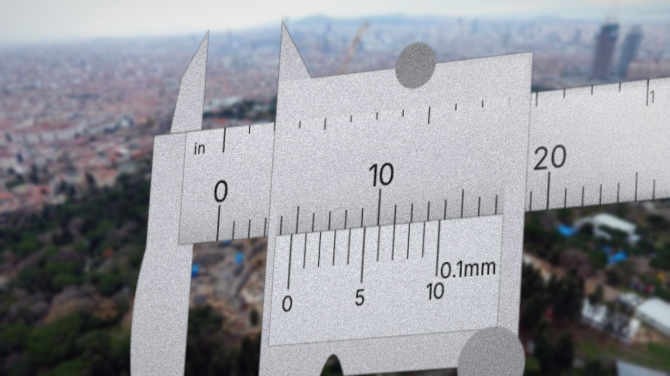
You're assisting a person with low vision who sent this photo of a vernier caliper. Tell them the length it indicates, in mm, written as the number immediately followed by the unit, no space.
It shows 4.7mm
